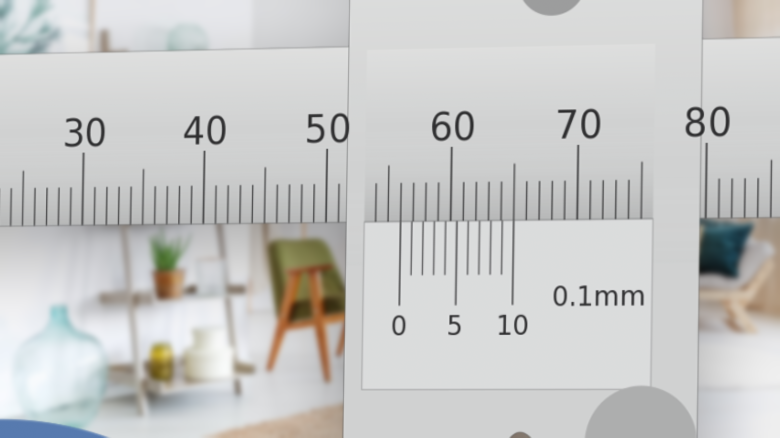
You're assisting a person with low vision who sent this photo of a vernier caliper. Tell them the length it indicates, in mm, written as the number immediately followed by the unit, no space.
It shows 56.0mm
